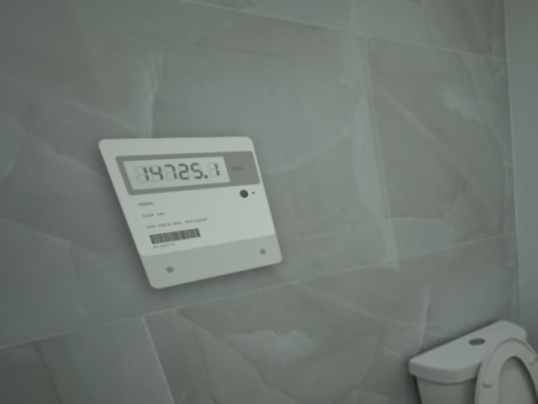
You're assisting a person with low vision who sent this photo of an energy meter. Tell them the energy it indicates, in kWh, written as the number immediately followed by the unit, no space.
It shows 14725.1kWh
